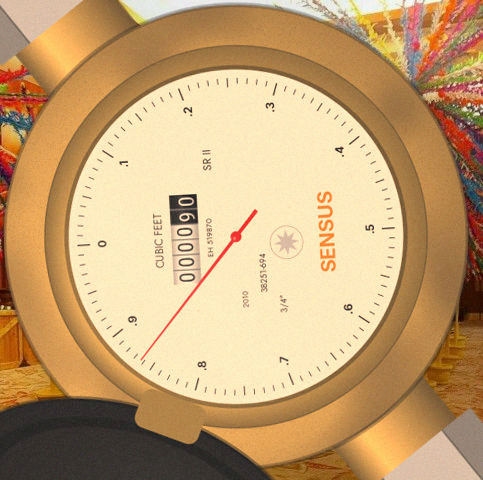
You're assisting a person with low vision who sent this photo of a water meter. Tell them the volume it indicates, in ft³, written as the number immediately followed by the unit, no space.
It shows 89.86ft³
